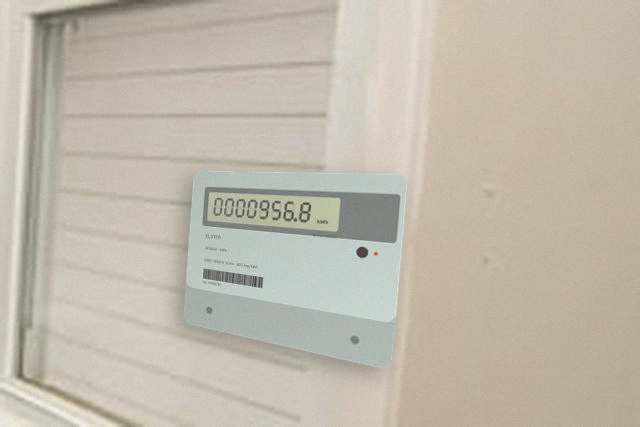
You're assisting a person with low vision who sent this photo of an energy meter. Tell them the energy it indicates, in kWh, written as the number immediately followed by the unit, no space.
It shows 956.8kWh
